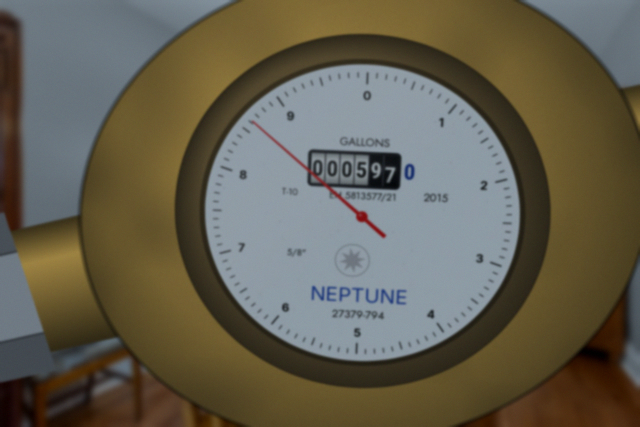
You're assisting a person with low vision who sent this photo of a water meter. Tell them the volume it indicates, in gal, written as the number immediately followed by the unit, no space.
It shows 5968.6gal
